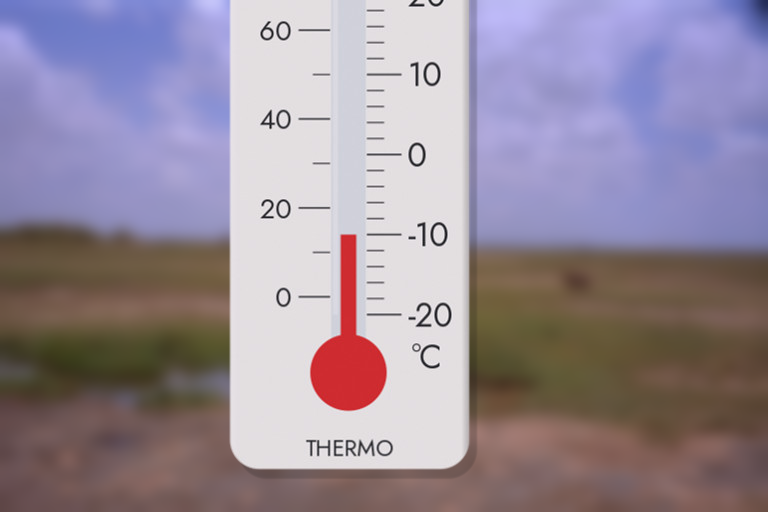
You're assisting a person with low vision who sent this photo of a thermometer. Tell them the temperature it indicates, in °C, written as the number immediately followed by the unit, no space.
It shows -10°C
